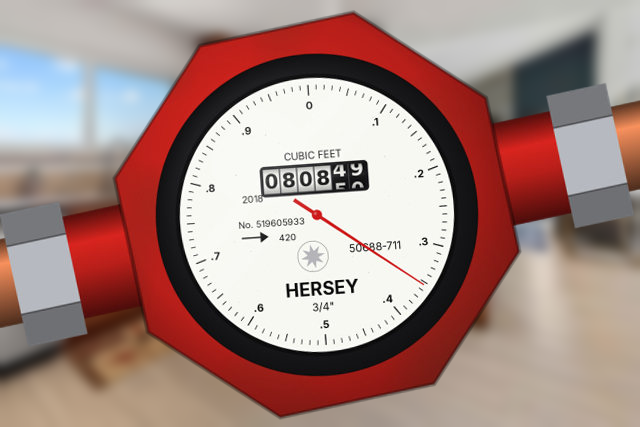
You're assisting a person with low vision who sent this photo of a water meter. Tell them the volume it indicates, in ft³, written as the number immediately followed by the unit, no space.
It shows 80849.35ft³
